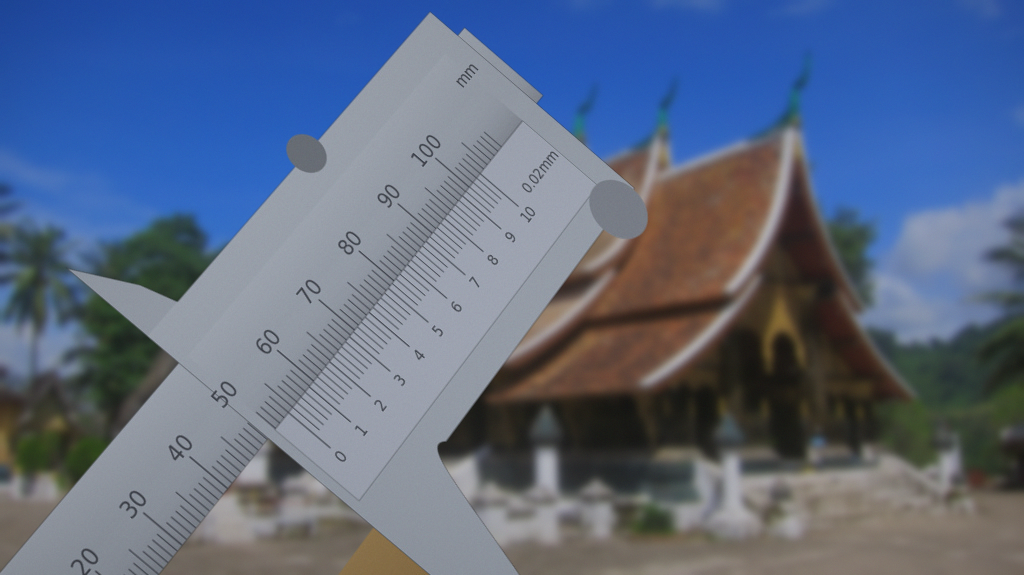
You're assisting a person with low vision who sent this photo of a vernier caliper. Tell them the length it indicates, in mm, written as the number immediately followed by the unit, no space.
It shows 54.0mm
